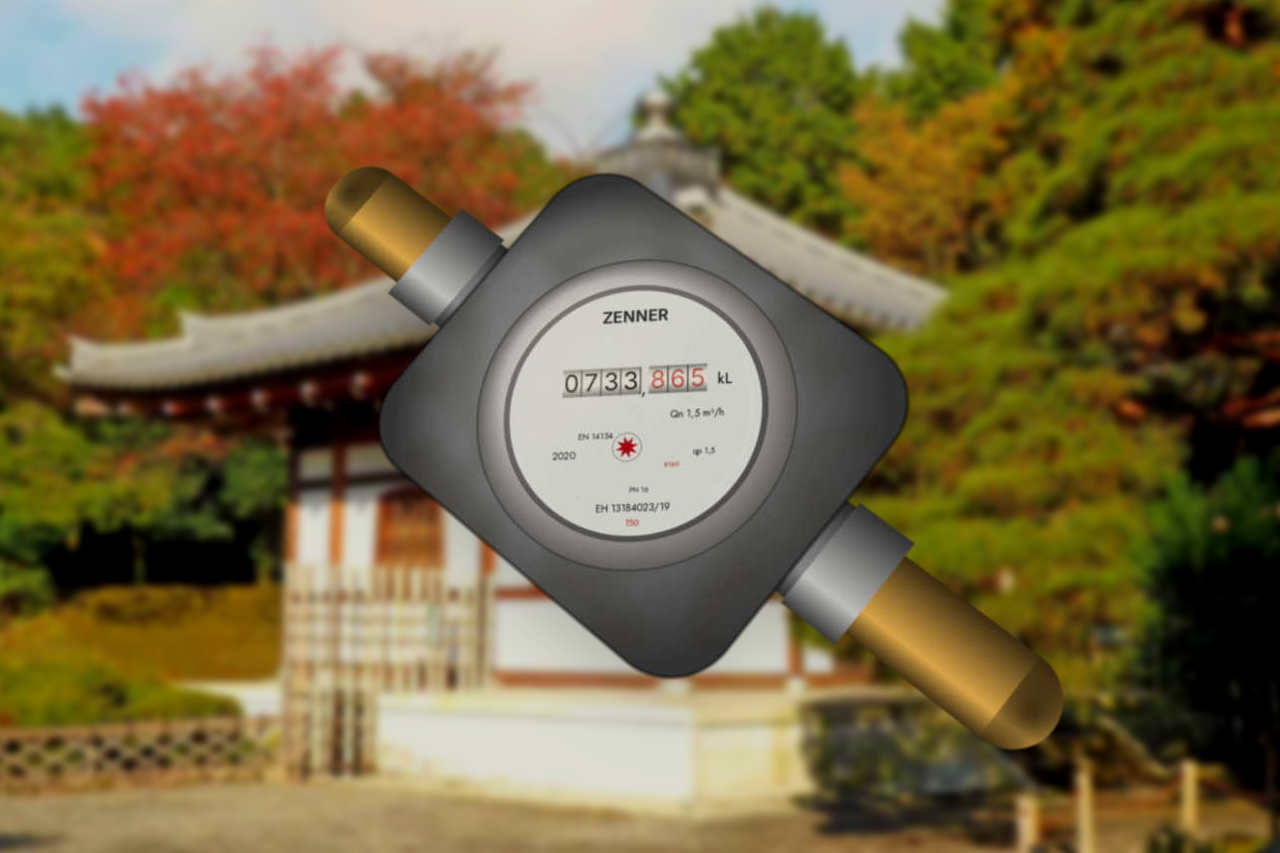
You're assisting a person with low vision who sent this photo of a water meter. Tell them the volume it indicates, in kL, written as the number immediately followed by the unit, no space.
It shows 733.865kL
